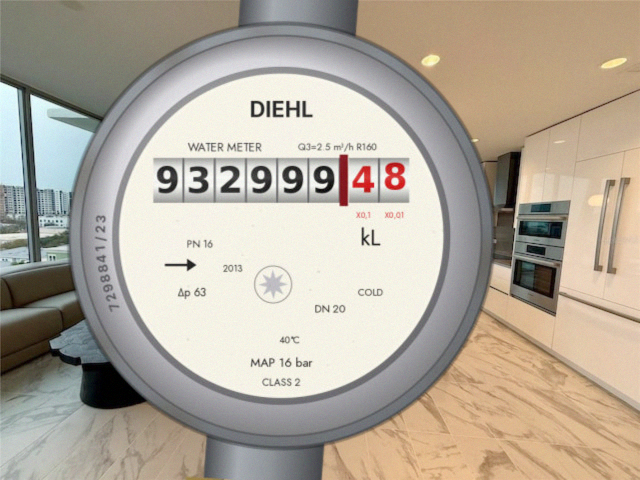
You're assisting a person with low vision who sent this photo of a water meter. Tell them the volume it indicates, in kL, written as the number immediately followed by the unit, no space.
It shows 932999.48kL
